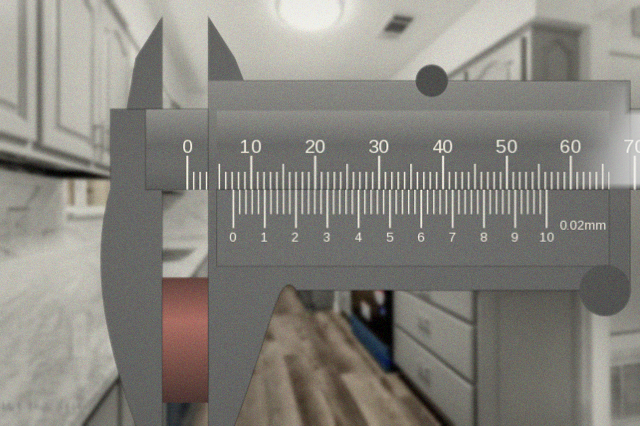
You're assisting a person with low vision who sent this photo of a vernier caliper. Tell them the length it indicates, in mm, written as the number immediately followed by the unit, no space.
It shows 7.2mm
